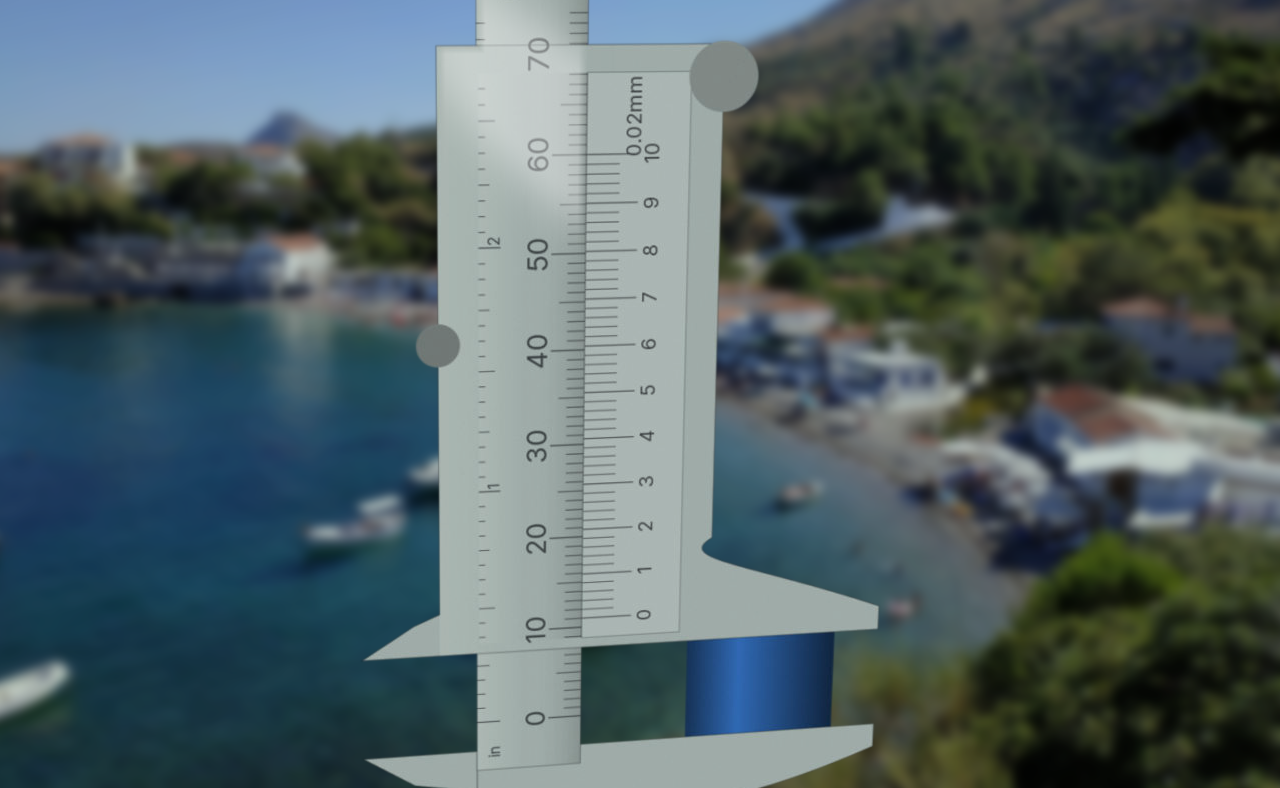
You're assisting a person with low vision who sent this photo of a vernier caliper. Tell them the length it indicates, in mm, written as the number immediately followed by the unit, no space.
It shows 11.0mm
